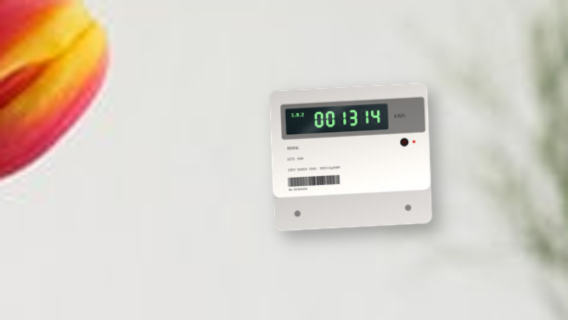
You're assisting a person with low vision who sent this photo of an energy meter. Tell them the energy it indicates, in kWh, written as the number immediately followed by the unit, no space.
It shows 1314kWh
